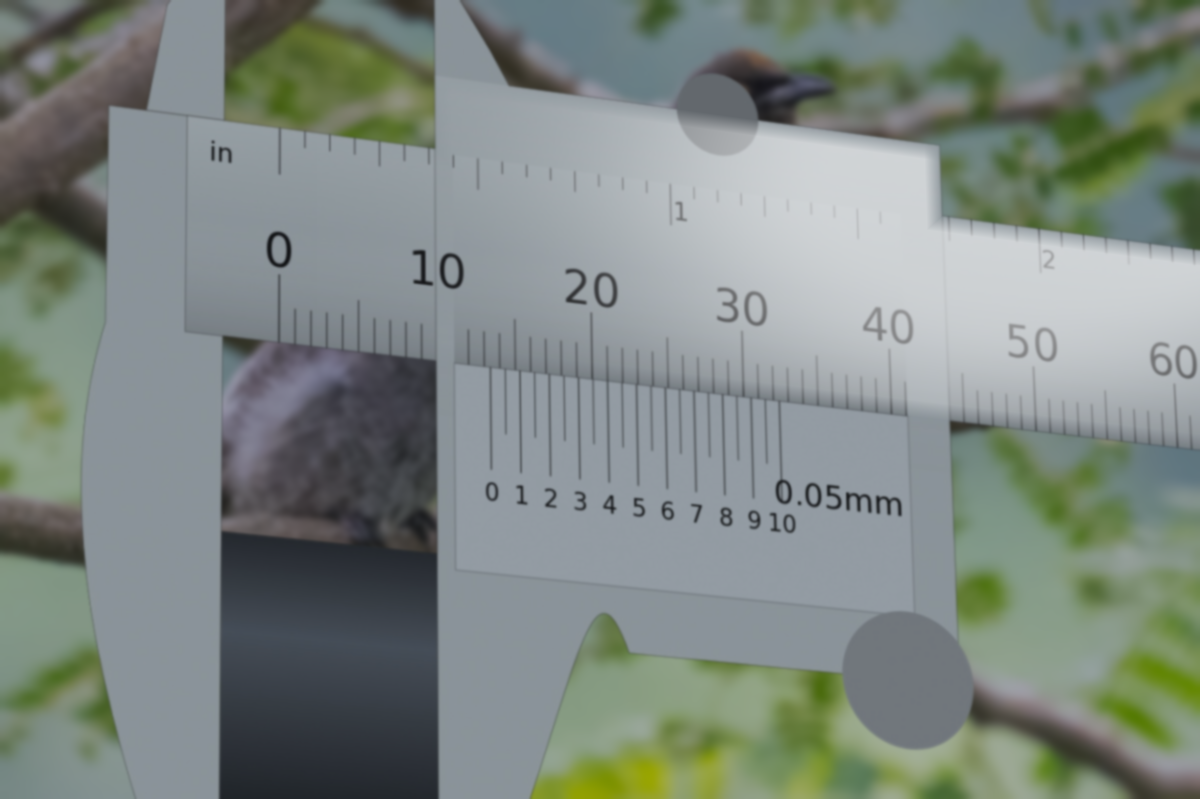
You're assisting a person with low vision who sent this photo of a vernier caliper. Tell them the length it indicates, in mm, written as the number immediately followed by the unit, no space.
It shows 13.4mm
